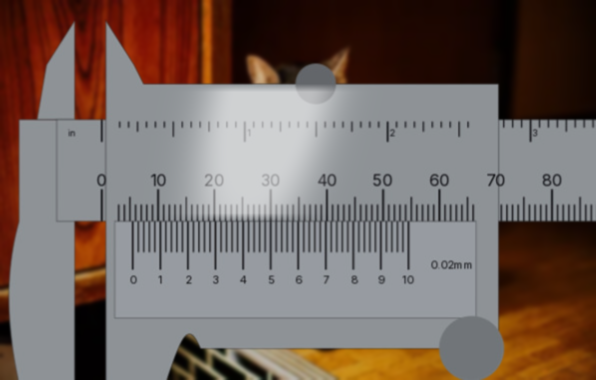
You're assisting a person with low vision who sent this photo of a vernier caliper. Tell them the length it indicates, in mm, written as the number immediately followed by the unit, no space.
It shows 5.5mm
